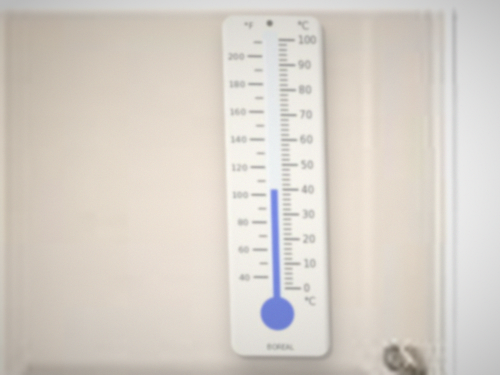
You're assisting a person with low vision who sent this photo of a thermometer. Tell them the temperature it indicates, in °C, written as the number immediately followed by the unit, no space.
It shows 40°C
